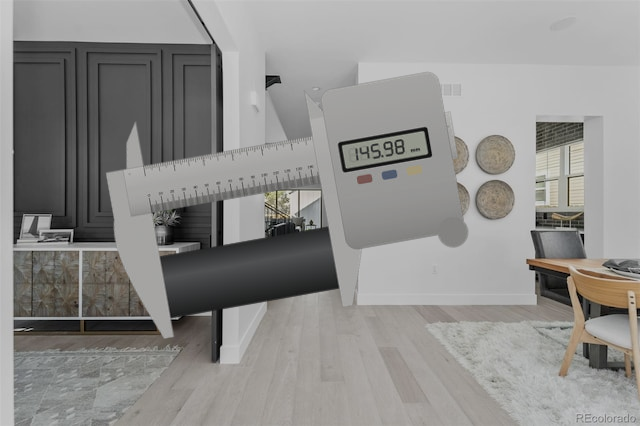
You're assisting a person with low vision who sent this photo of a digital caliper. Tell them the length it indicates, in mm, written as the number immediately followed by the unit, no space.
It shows 145.98mm
